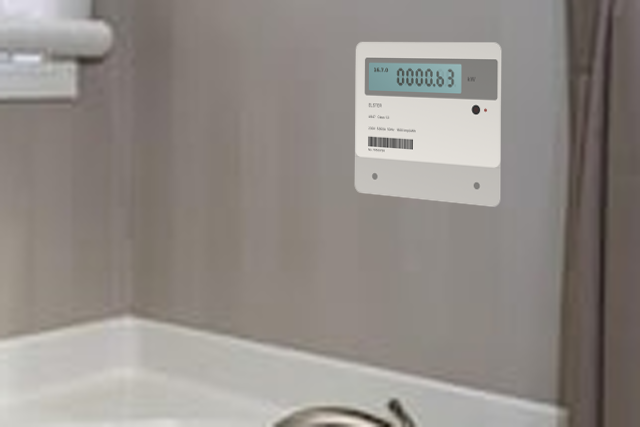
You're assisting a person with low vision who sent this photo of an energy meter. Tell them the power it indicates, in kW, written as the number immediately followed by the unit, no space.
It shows 0.63kW
